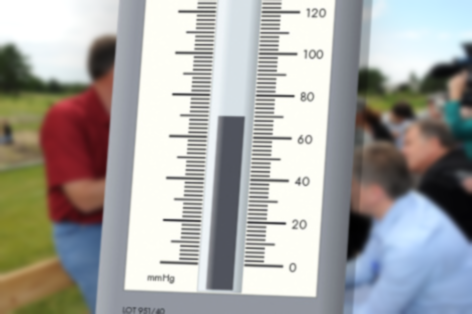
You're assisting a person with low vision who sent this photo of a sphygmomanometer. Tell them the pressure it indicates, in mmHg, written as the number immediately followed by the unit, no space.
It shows 70mmHg
